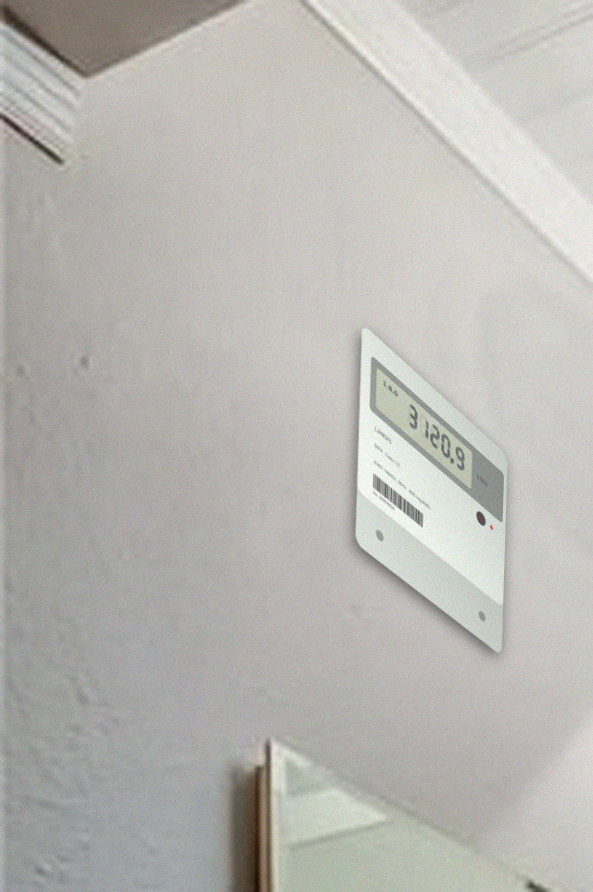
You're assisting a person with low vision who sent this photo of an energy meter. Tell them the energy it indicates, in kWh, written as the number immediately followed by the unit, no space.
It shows 3120.9kWh
